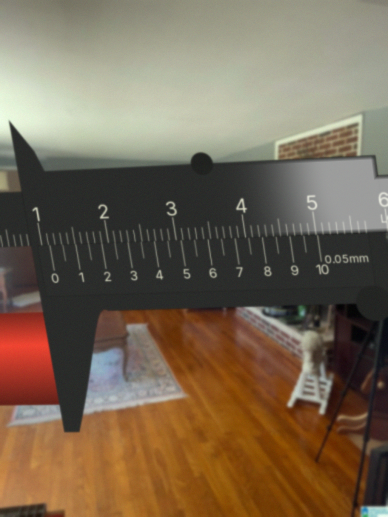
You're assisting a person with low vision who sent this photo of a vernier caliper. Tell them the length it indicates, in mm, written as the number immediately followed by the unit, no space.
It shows 11.2mm
